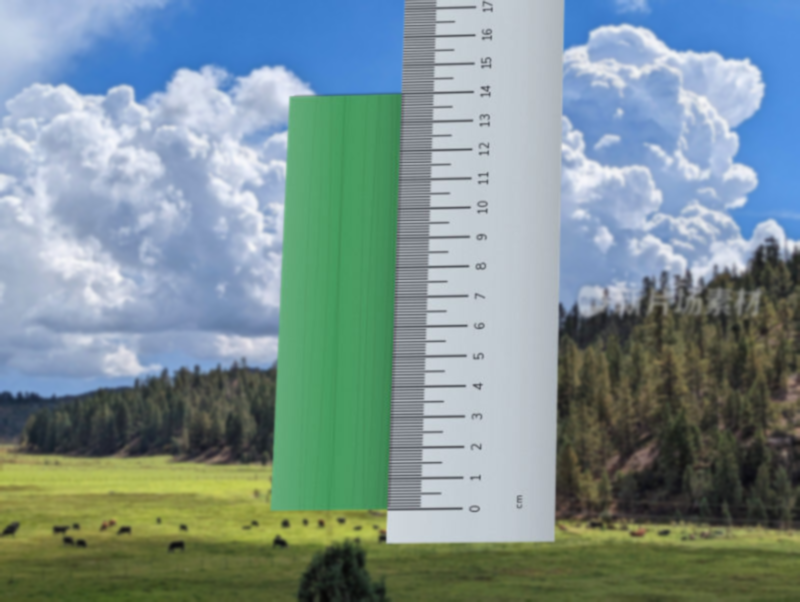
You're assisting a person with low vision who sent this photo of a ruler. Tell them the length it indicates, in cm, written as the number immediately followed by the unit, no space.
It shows 14cm
